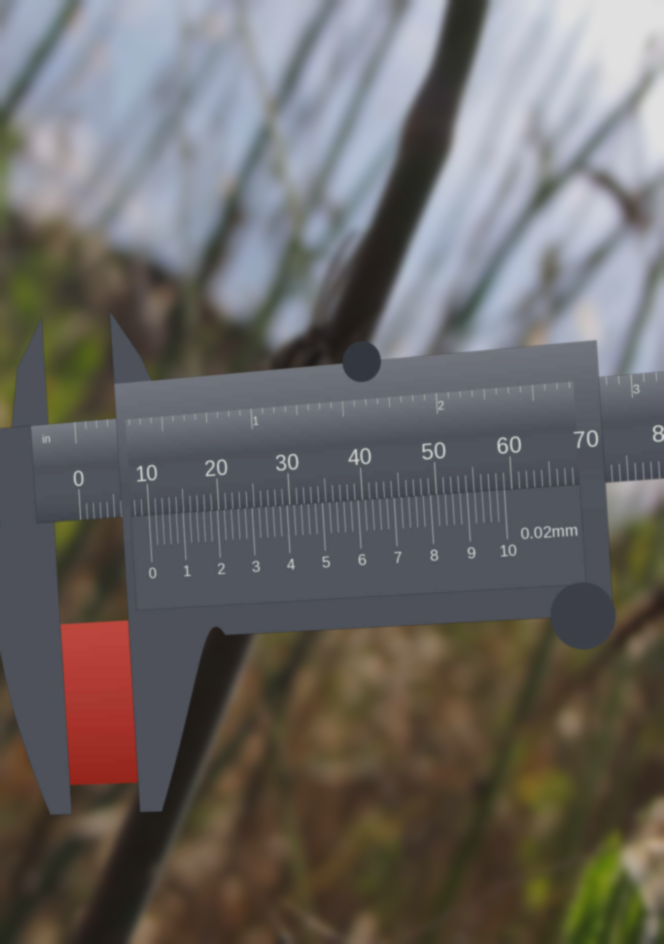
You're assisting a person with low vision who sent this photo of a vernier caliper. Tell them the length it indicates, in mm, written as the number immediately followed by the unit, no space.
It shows 10.0mm
